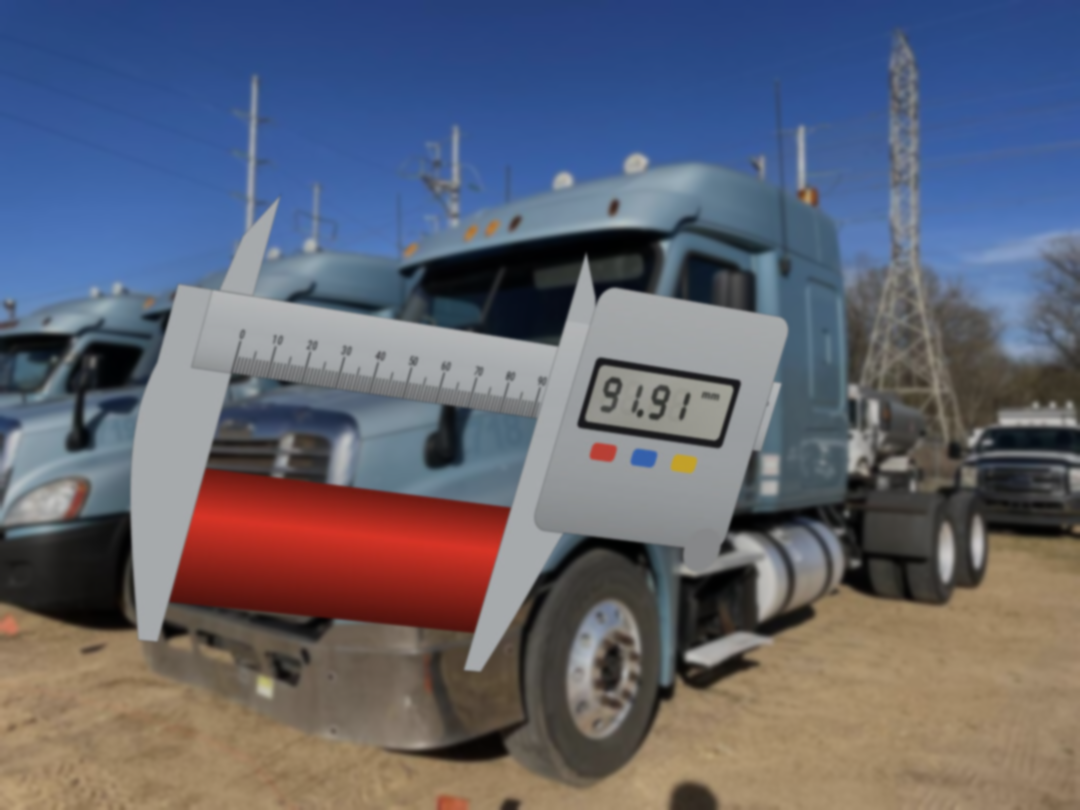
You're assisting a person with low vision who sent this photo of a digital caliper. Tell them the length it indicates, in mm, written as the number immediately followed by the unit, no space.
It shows 91.91mm
